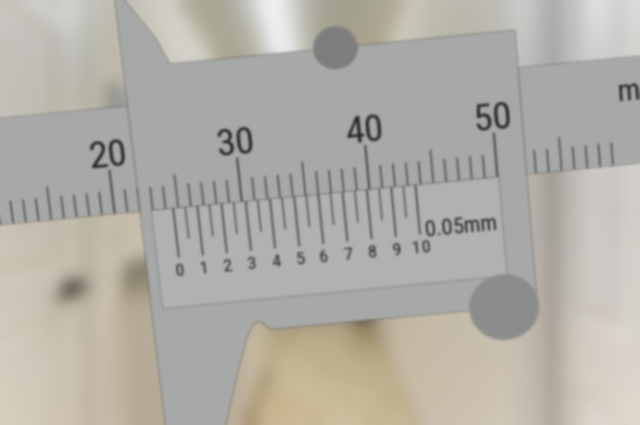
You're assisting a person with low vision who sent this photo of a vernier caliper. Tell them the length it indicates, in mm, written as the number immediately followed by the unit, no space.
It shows 24.6mm
